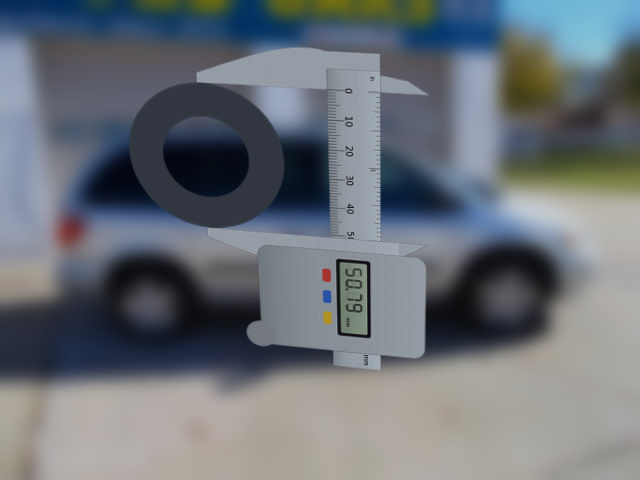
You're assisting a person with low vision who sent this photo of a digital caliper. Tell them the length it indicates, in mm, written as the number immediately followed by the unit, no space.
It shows 50.79mm
